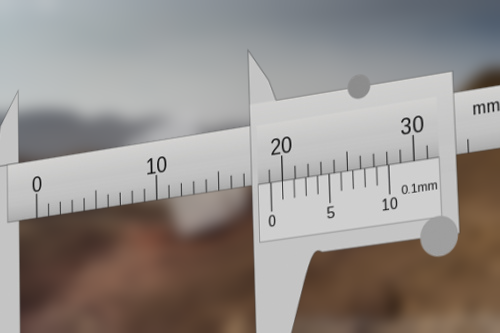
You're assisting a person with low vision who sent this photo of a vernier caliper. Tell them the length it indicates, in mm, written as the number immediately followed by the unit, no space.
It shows 19.1mm
